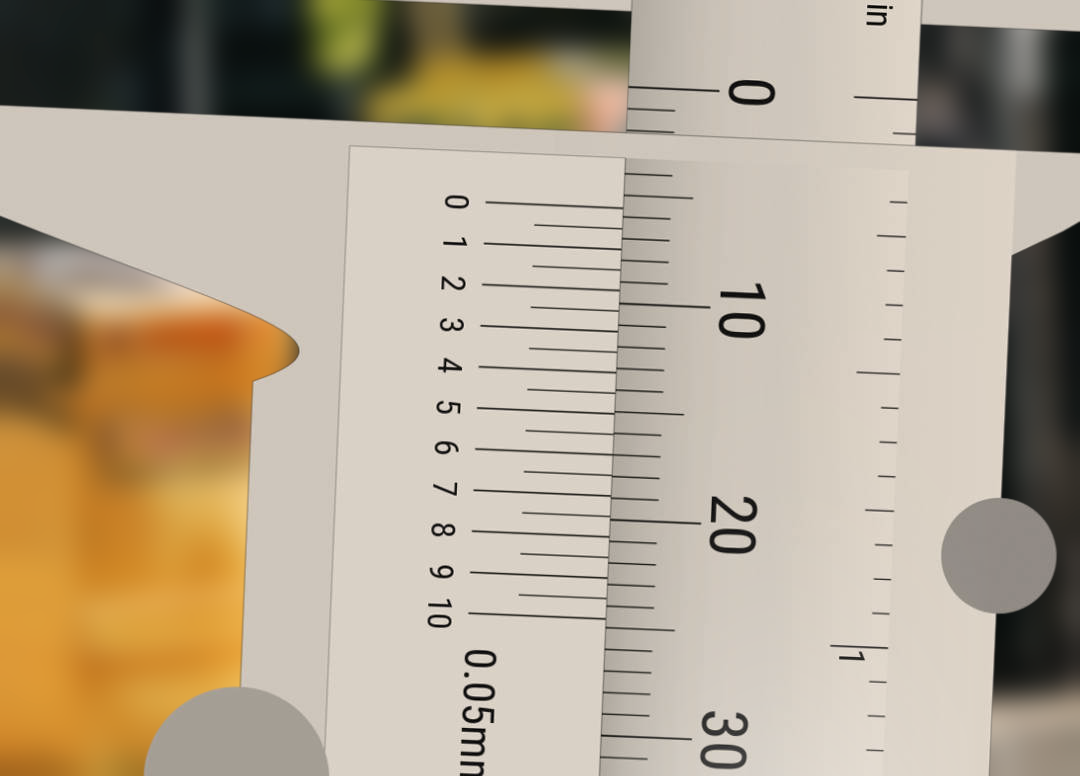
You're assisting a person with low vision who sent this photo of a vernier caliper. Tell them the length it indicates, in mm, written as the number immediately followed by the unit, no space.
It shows 5.6mm
